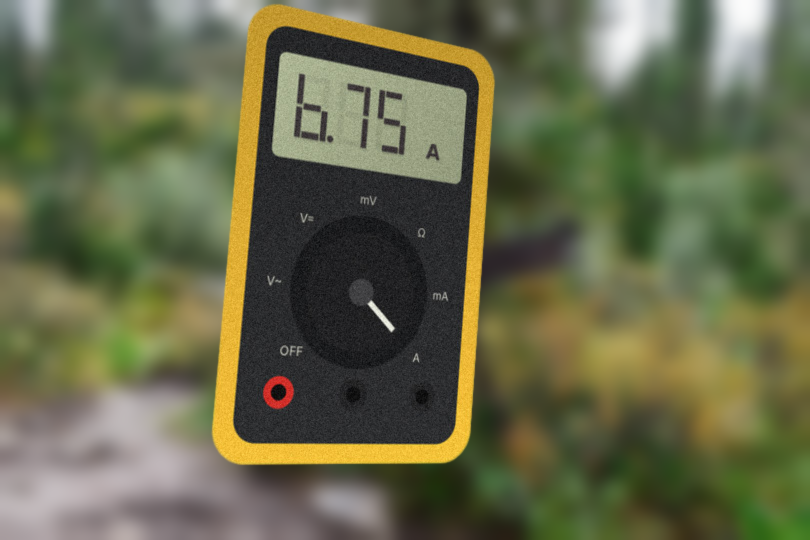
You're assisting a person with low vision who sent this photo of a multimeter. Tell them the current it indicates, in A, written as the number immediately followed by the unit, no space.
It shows 6.75A
